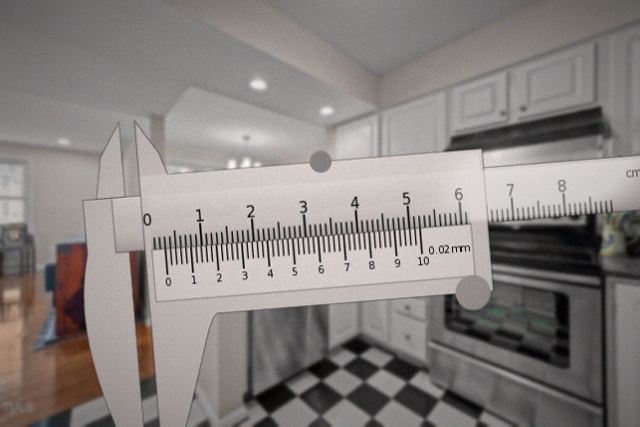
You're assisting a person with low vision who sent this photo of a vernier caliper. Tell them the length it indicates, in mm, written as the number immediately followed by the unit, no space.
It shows 3.0mm
